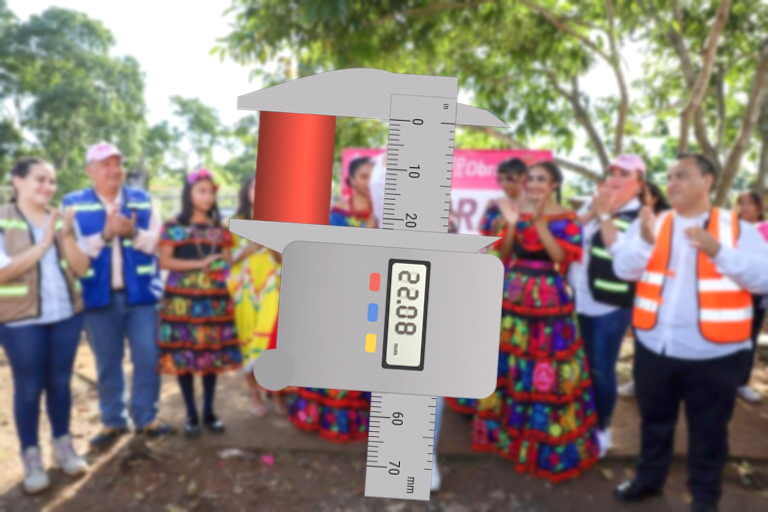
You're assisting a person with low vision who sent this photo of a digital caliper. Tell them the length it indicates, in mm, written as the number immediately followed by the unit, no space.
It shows 22.08mm
